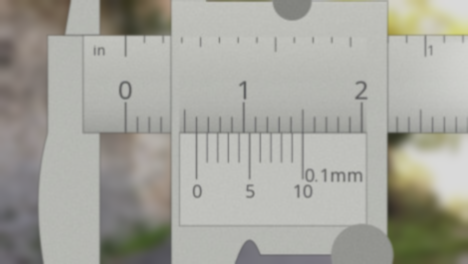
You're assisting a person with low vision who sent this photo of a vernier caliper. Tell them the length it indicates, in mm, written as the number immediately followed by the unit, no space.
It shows 6.0mm
